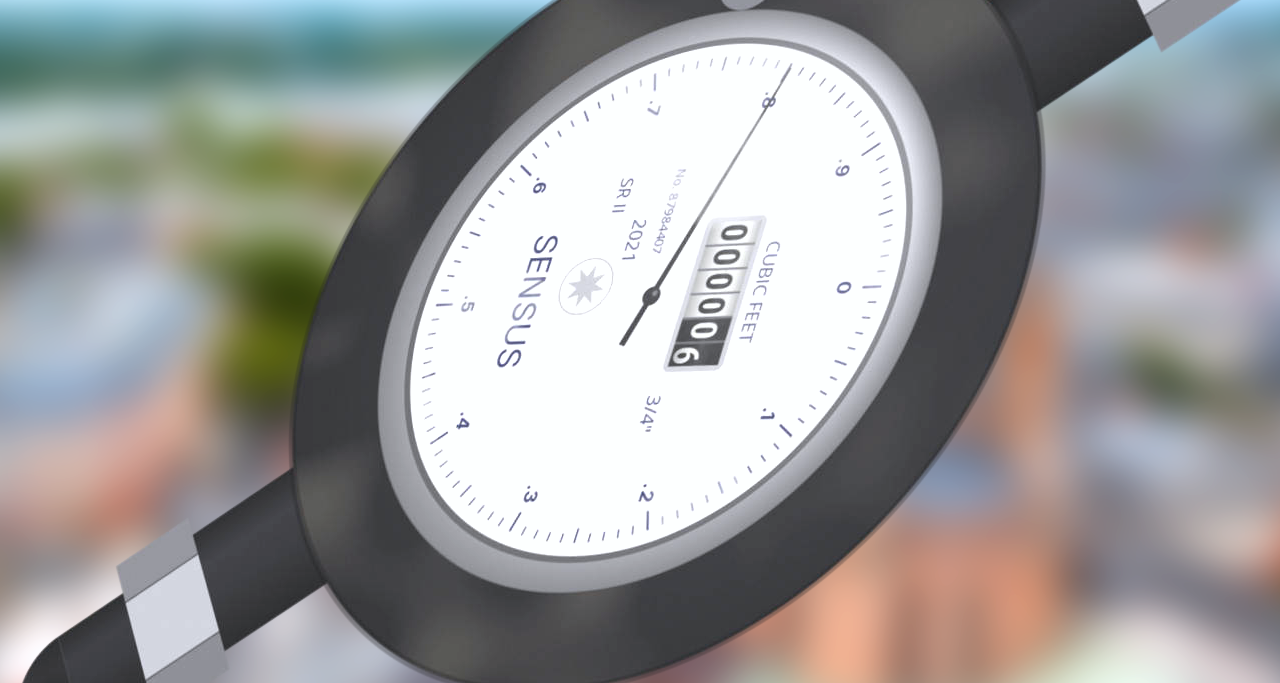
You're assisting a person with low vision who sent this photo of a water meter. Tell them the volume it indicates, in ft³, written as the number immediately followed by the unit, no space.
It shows 5.80ft³
